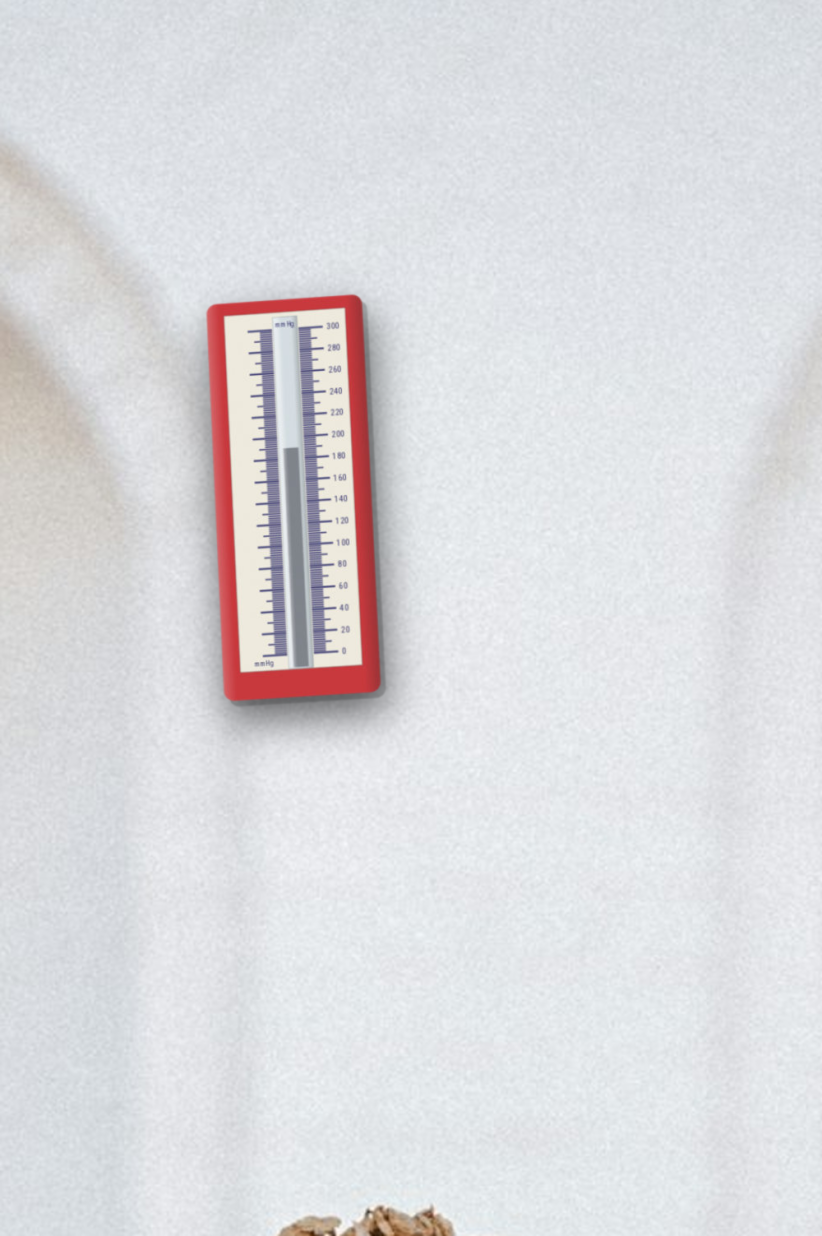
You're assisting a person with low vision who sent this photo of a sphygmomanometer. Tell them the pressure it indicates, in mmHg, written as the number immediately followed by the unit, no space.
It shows 190mmHg
